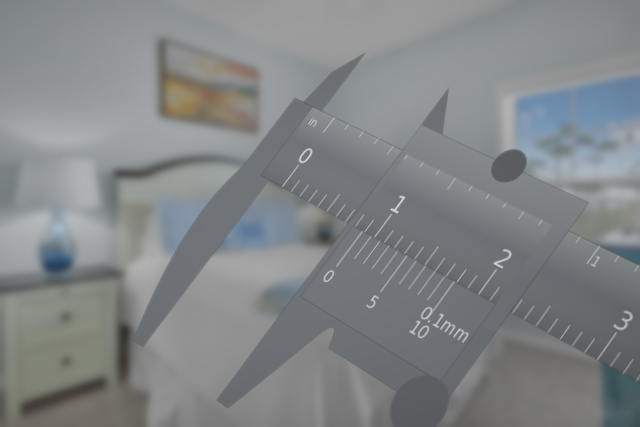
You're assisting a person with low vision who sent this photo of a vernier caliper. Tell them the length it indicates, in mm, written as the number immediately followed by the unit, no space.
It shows 8.8mm
